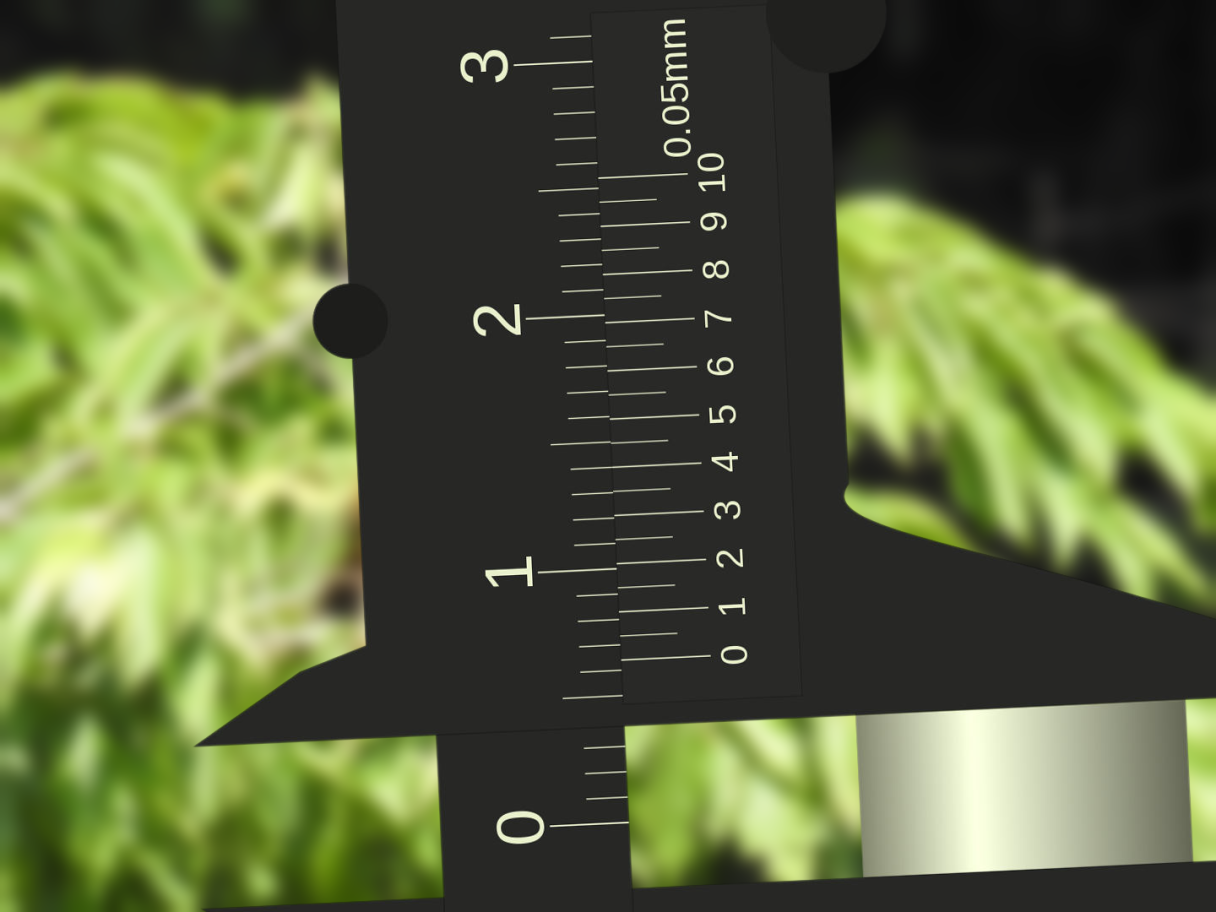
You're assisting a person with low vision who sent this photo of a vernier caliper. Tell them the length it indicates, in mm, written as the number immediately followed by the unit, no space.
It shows 6.40mm
